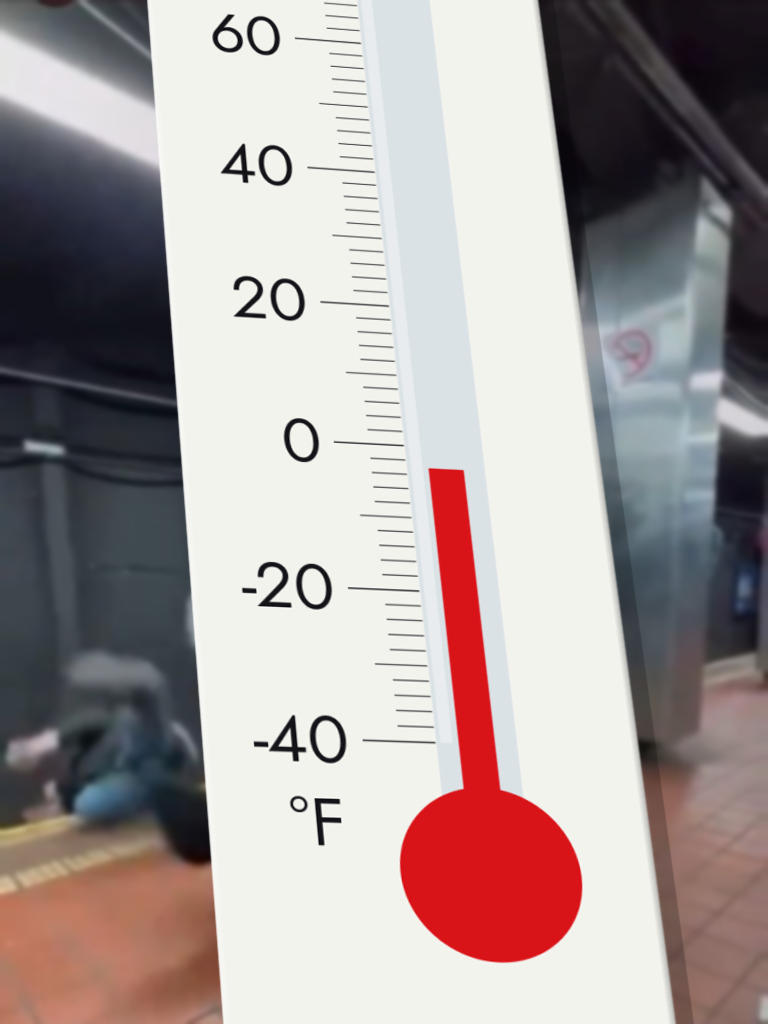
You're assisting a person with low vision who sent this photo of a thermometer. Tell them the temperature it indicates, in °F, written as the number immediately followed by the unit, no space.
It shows -3°F
